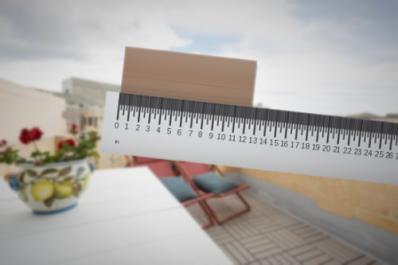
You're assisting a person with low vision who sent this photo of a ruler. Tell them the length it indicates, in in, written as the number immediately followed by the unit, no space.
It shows 12.5in
